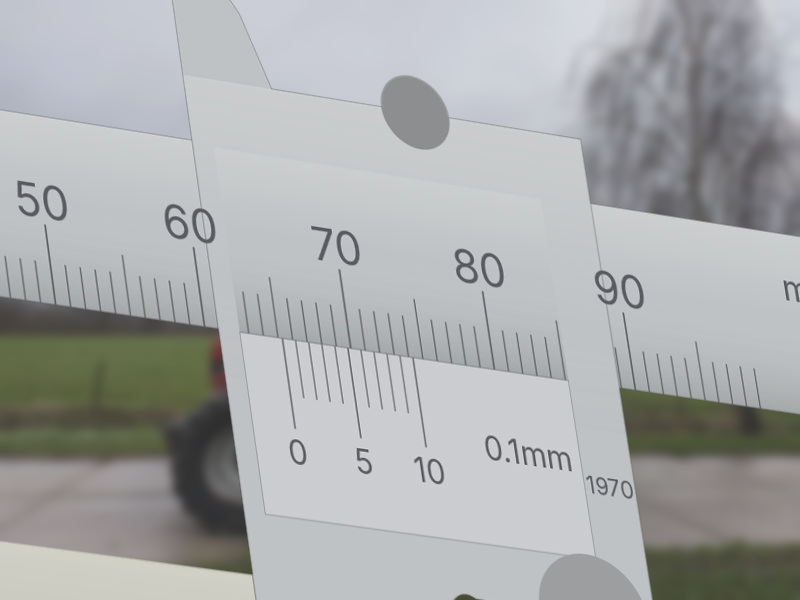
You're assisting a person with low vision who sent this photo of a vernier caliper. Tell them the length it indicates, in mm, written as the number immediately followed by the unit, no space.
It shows 65.3mm
